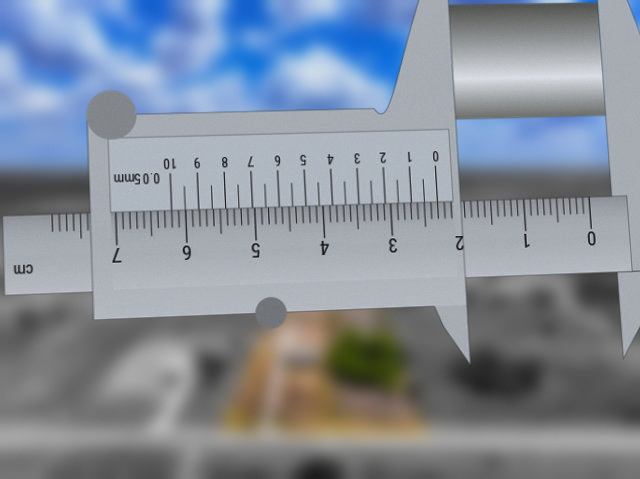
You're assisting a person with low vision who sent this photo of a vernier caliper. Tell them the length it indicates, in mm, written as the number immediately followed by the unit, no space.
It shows 23.0mm
